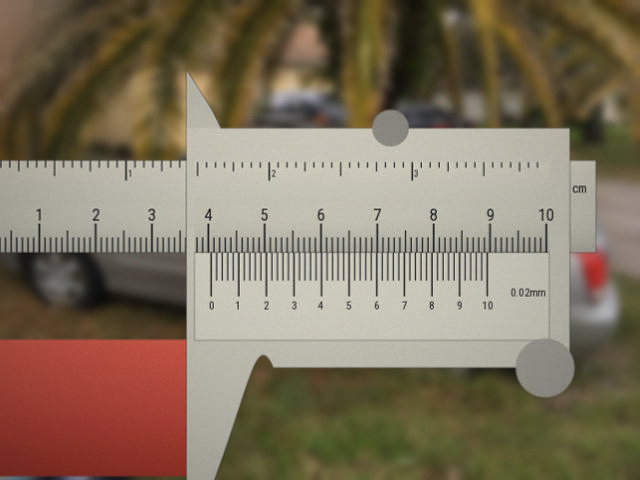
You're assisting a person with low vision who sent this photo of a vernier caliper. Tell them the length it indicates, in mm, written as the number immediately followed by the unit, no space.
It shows 40.5mm
